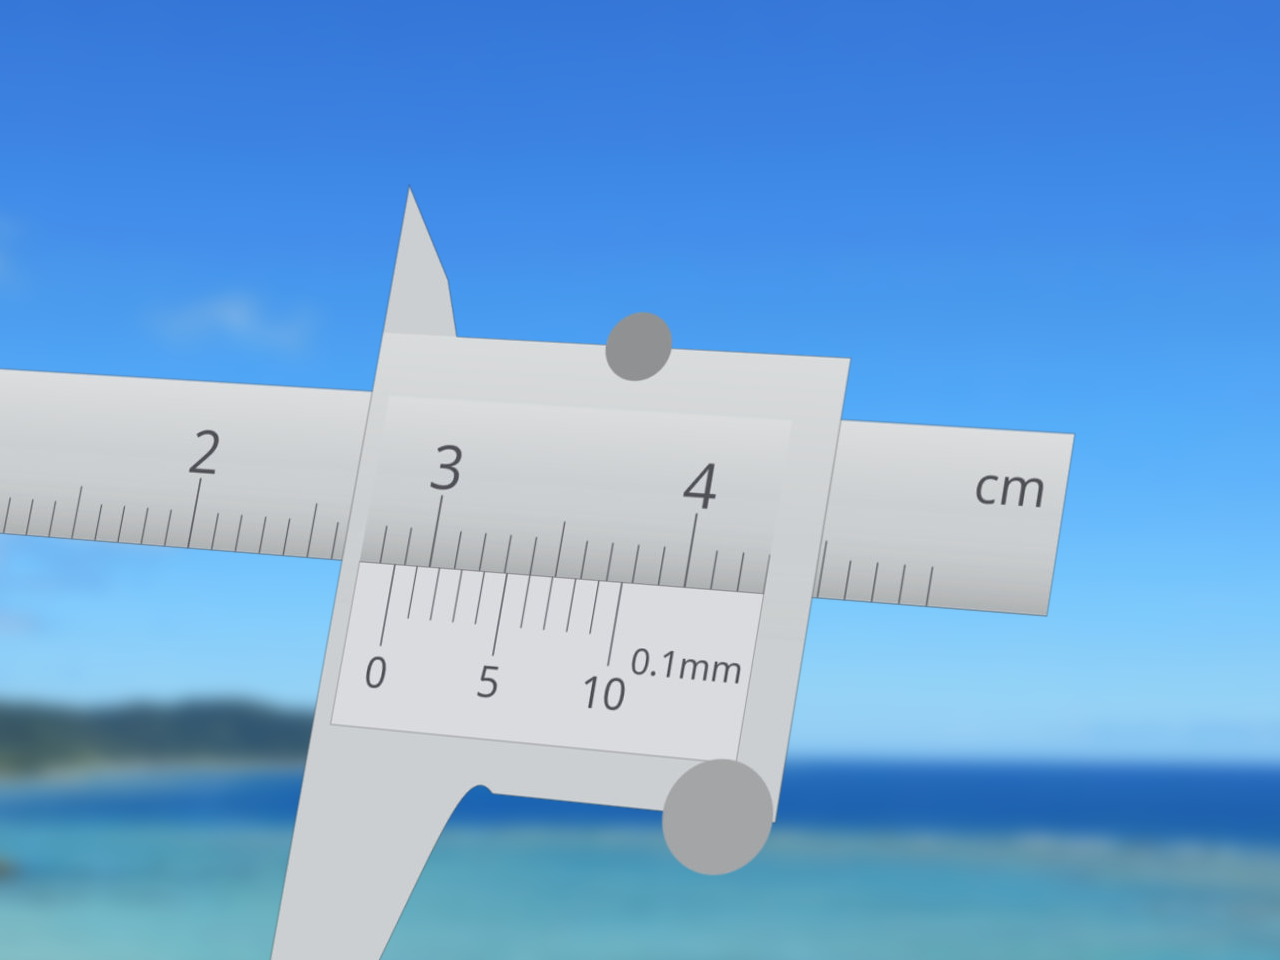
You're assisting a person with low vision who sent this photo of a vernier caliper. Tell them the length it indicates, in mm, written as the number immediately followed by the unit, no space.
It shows 28.6mm
